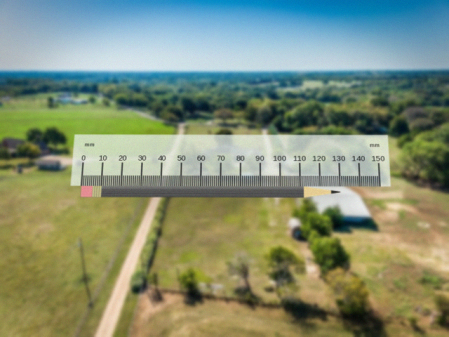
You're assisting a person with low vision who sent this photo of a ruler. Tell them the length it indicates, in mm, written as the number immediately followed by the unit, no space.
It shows 130mm
